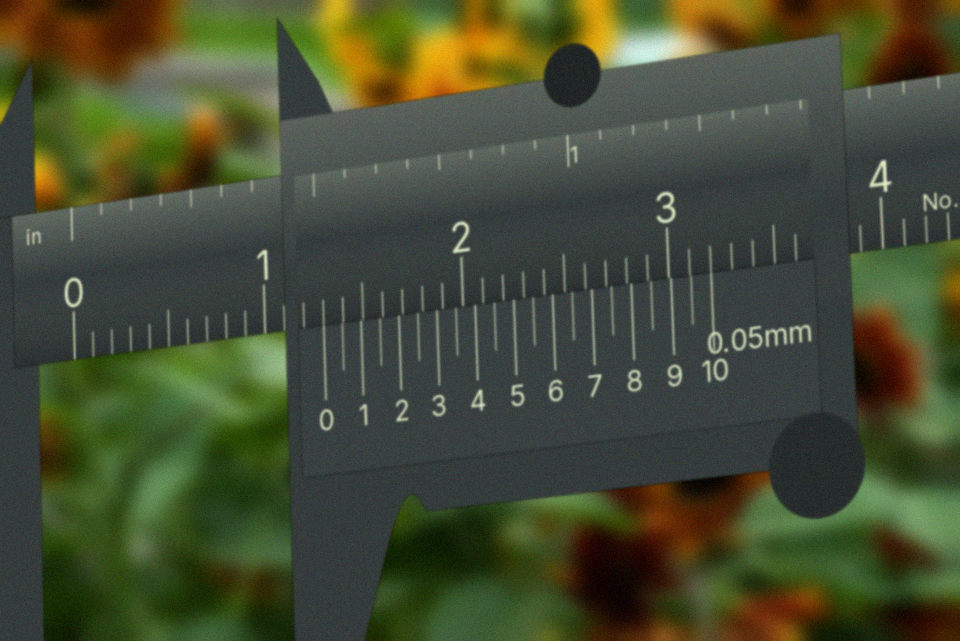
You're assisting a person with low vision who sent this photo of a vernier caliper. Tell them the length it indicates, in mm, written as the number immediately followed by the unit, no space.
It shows 13.0mm
